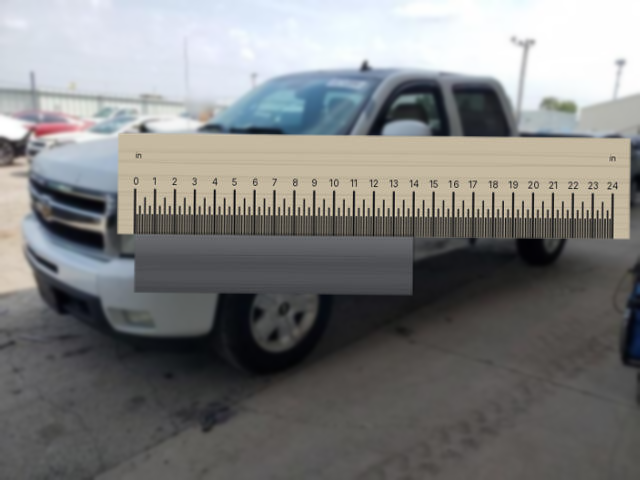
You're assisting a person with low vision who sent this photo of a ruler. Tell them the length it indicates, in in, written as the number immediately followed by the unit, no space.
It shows 14in
